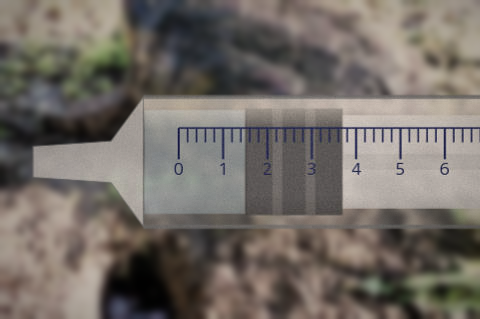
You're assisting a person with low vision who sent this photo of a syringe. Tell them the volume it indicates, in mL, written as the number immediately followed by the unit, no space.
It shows 1.5mL
